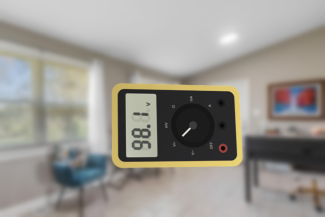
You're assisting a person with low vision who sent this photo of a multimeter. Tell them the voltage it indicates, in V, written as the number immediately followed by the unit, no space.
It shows 98.1V
